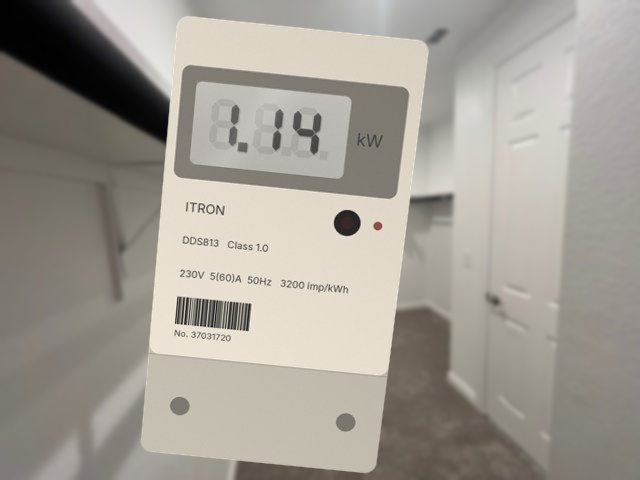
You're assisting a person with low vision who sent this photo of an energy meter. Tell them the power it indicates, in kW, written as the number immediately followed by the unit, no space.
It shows 1.14kW
